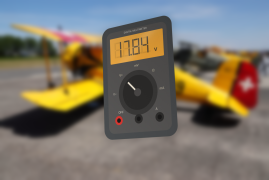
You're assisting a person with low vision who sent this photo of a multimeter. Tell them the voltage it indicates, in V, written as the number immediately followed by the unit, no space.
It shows 17.84V
